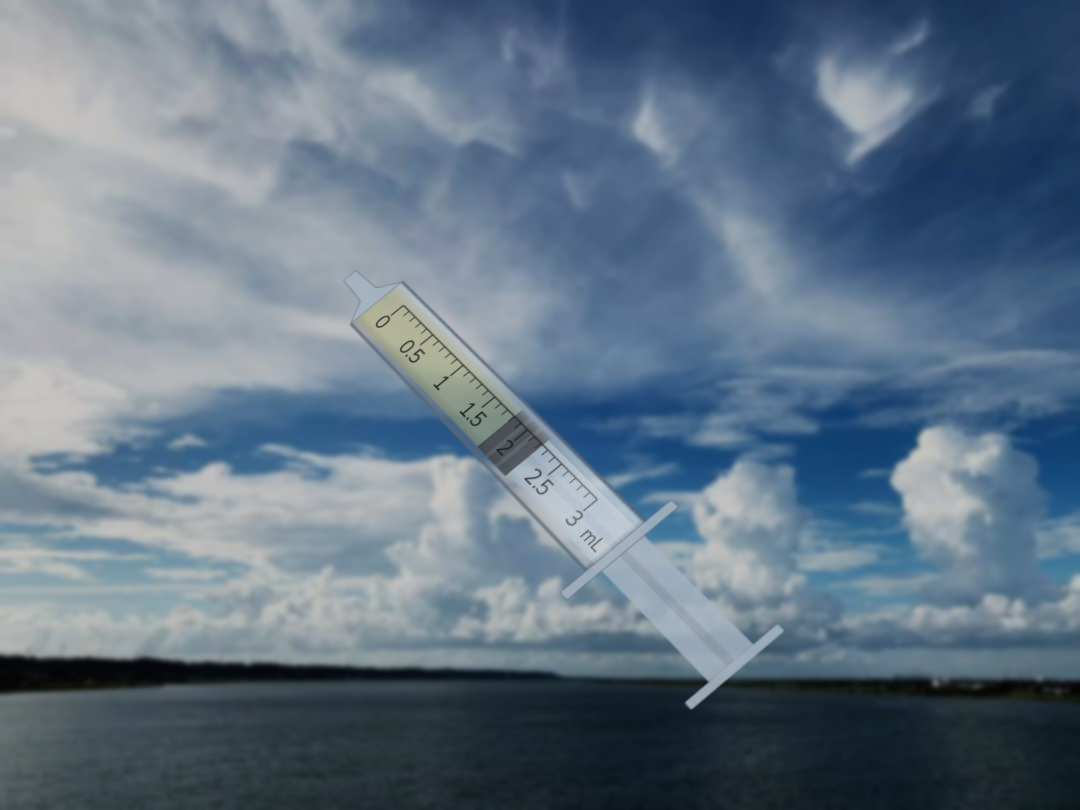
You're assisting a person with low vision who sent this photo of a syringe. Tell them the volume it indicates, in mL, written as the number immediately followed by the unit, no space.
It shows 1.8mL
